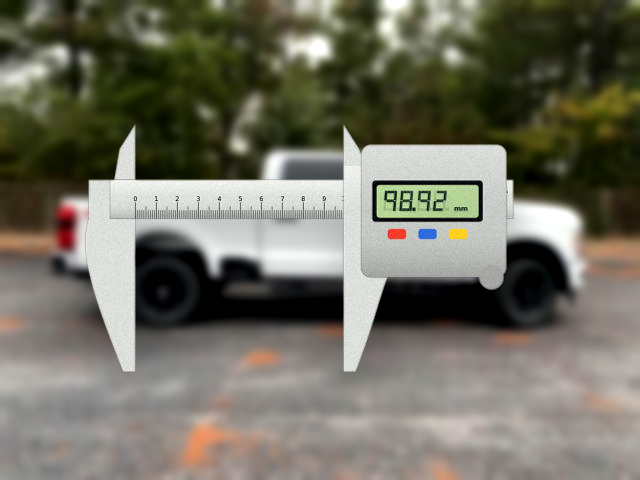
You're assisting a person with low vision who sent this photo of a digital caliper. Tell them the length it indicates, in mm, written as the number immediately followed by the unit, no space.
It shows 98.92mm
